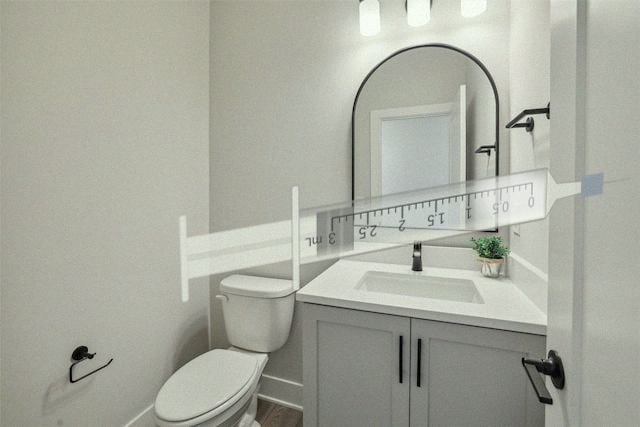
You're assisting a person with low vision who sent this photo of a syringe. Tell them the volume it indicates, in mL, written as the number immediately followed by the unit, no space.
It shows 2.7mL
